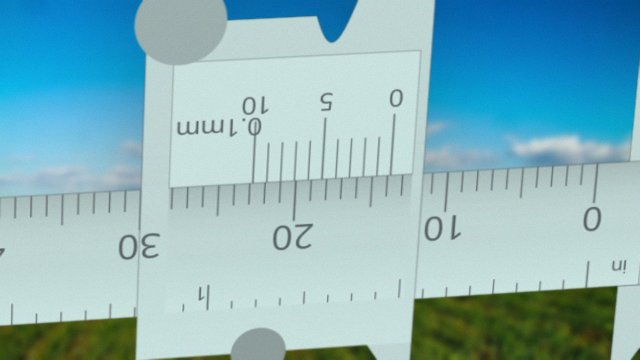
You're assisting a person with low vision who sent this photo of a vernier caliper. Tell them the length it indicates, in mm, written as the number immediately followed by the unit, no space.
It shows 13.8mm
